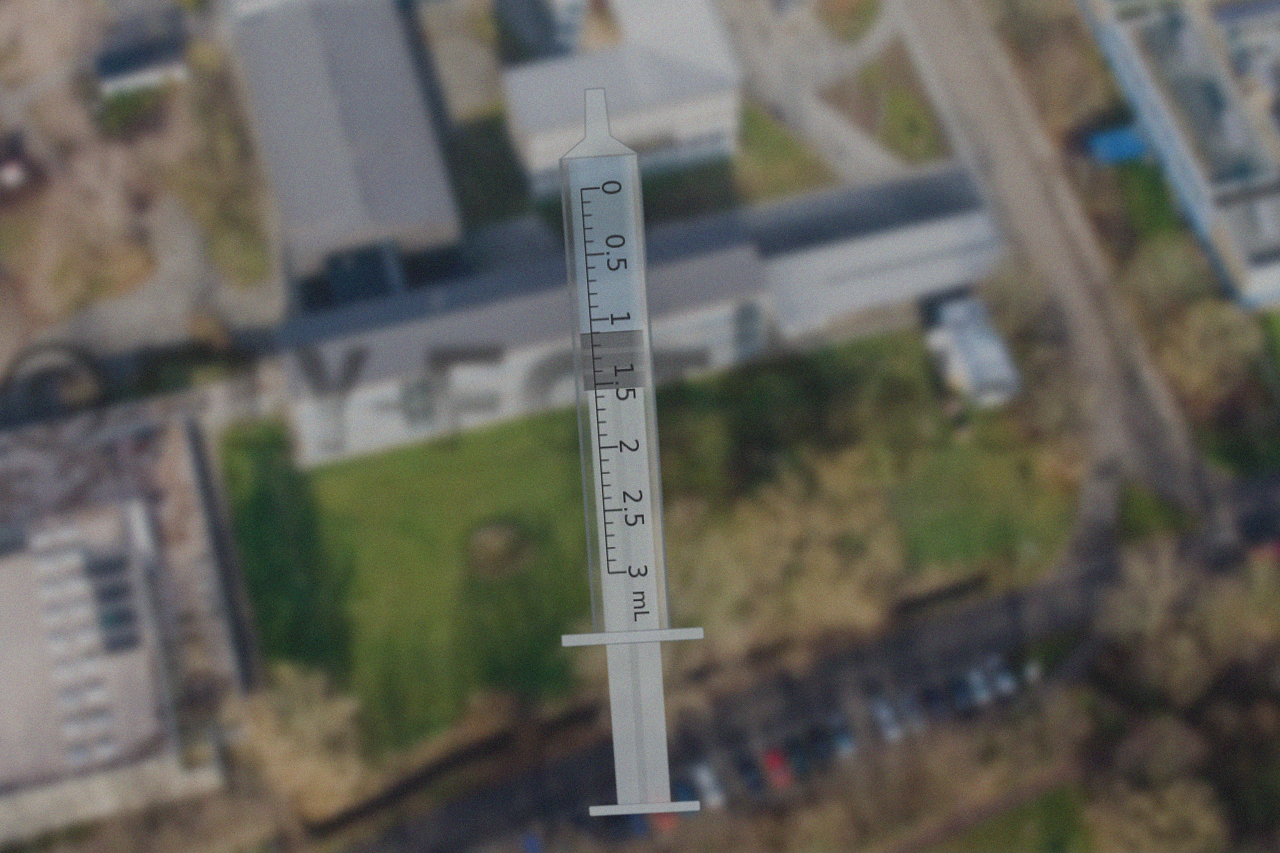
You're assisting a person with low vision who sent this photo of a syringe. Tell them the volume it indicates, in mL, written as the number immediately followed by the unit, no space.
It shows 1.1mL
